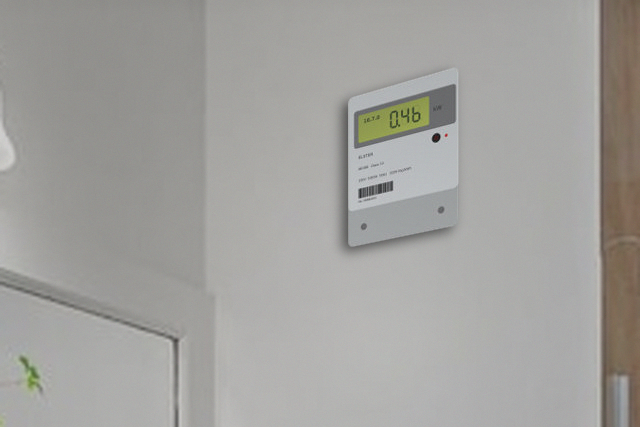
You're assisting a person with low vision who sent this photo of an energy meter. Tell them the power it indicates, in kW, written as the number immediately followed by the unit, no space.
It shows 0.46kW
